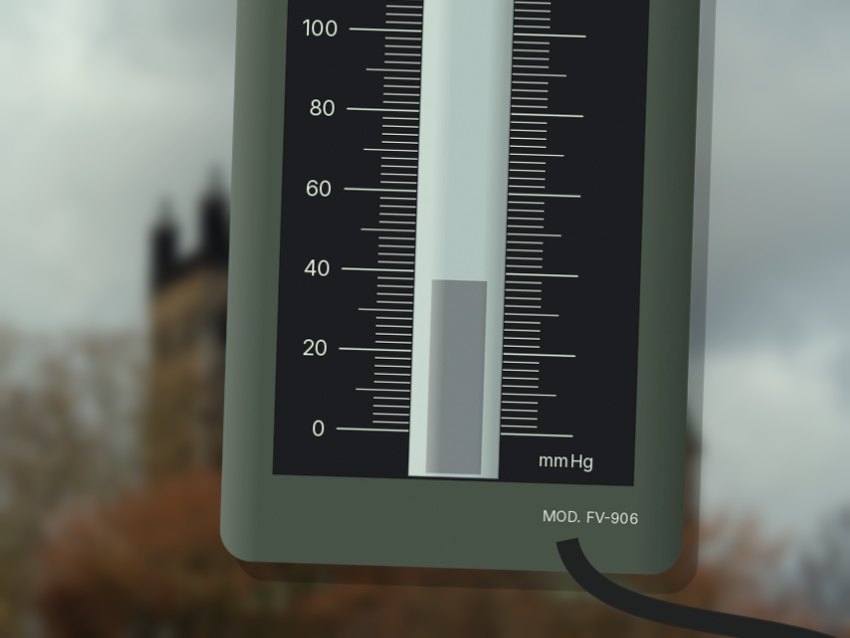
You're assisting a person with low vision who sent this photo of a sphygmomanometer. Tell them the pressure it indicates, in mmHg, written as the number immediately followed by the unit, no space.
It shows 38mmHg
